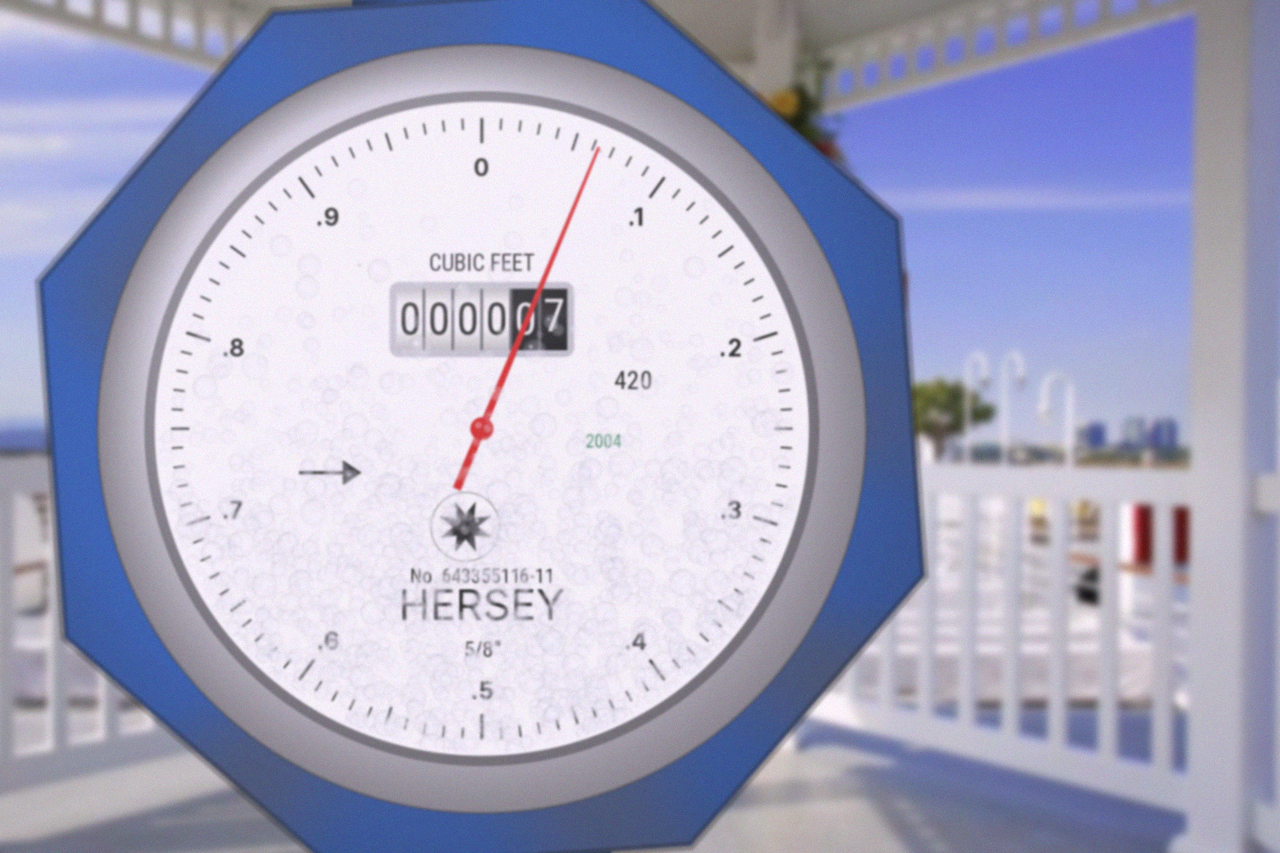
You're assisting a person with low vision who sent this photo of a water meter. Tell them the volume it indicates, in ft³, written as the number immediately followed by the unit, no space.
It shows 7.06ft³
